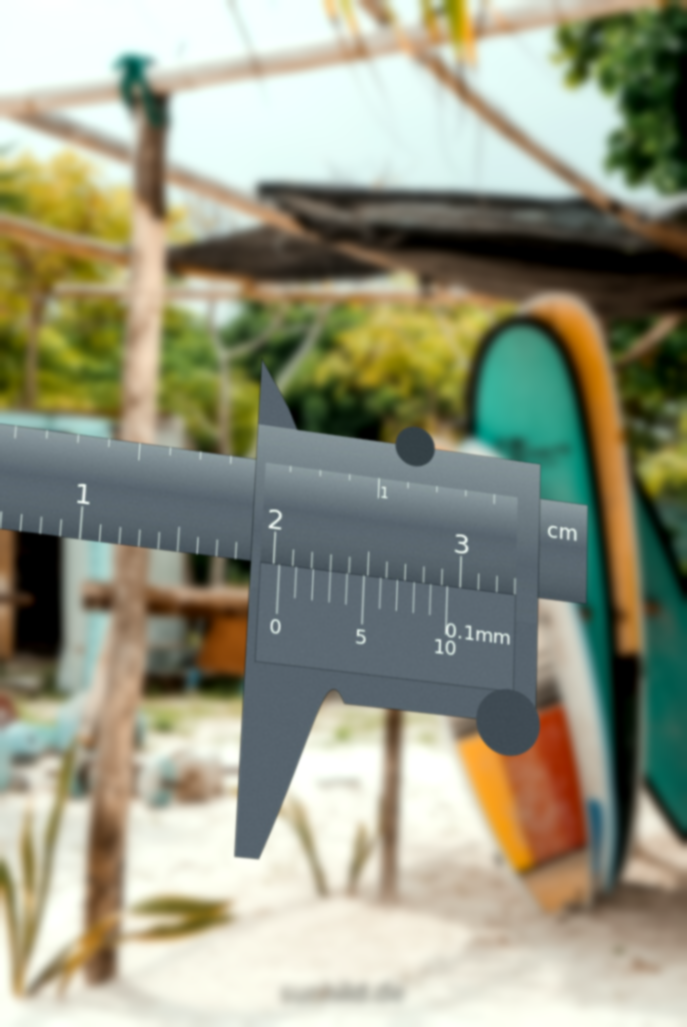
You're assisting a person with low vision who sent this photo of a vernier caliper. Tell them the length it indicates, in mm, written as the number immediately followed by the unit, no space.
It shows 20.3mm
